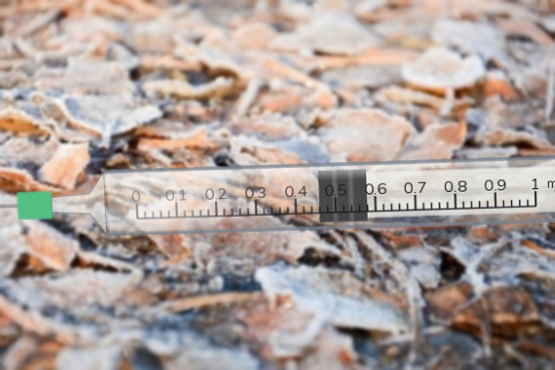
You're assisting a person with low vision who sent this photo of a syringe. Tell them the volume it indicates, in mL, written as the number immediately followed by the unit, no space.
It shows 0.46mL
